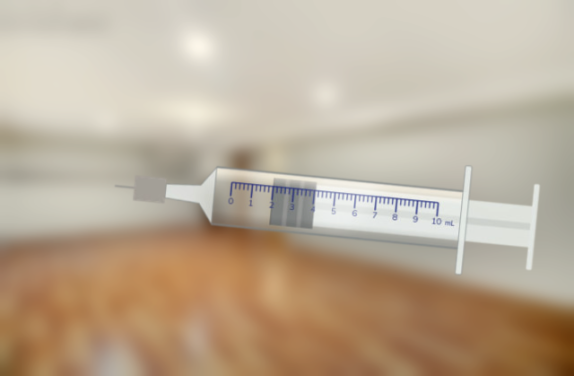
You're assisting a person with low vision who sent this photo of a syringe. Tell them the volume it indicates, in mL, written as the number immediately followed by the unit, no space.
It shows 2mL
